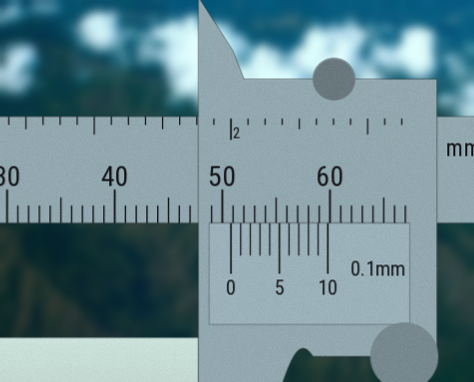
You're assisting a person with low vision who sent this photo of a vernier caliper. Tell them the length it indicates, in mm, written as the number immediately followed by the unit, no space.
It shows 50.8mm
